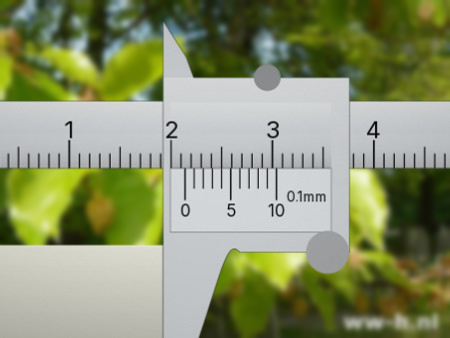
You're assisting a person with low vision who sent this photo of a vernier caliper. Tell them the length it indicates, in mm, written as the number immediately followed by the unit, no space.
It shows 21.4mm
